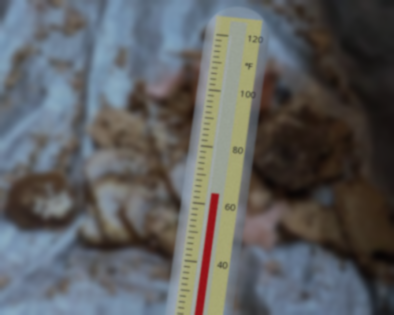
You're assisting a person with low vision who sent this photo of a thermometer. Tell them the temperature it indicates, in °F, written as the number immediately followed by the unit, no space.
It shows 64°F
